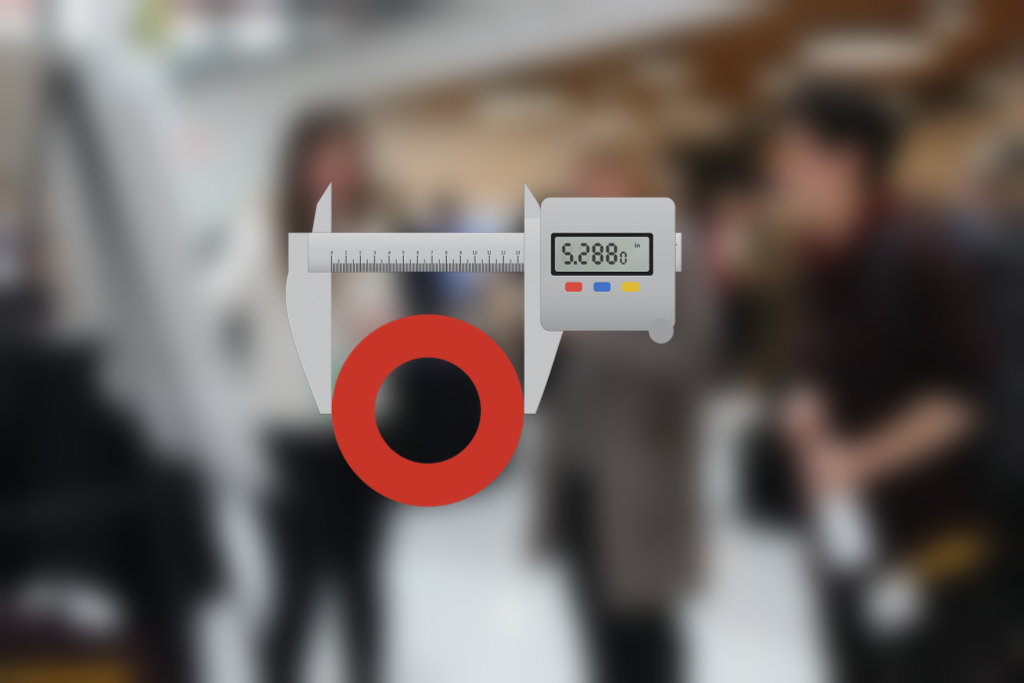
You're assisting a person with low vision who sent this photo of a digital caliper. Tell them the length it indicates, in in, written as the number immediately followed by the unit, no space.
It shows 5.2880in
